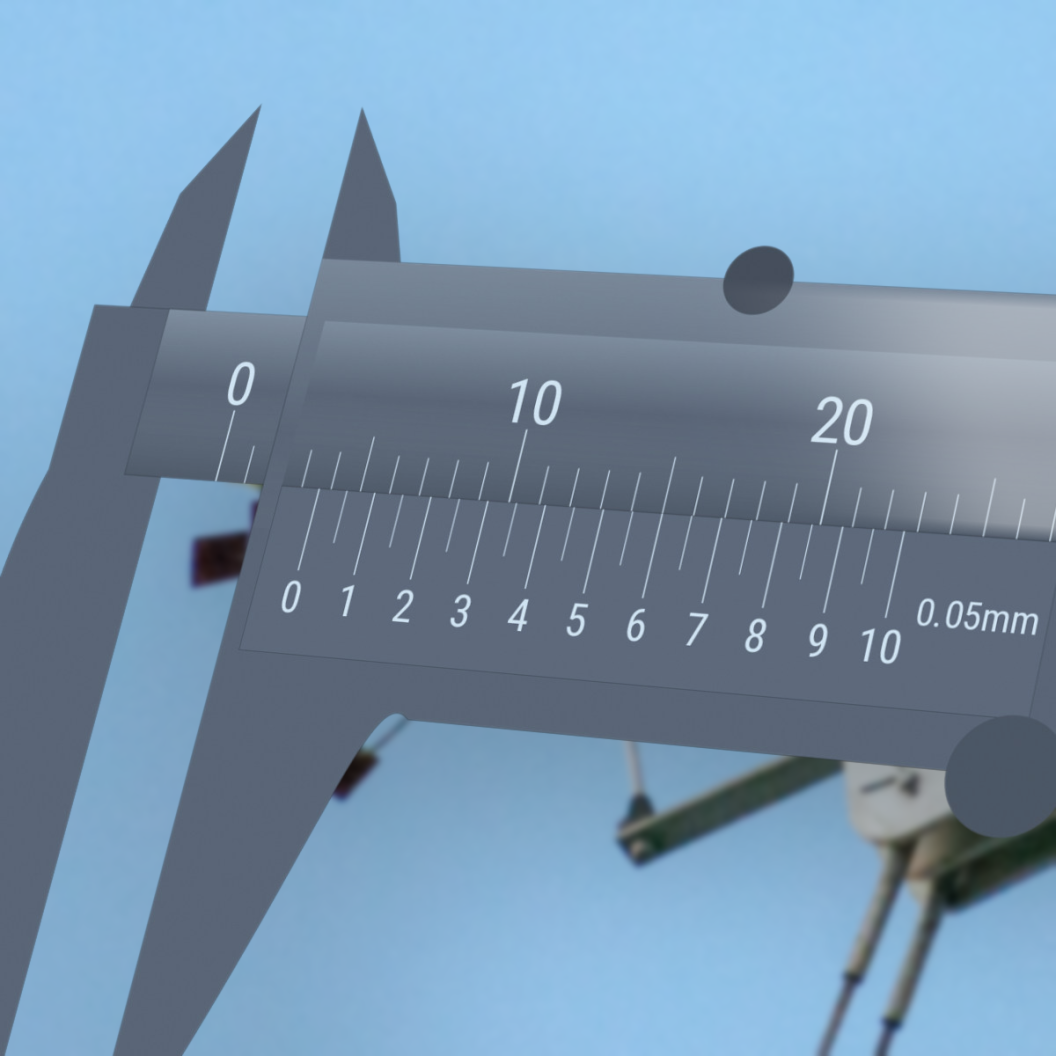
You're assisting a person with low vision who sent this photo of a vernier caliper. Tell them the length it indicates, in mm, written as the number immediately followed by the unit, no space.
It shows 3.60mm
